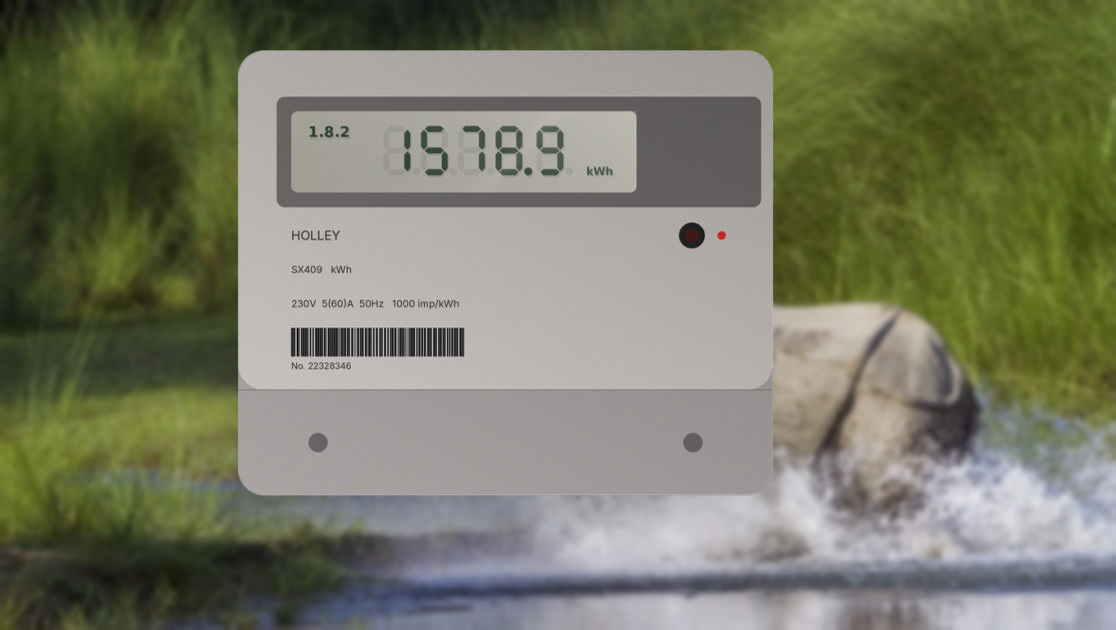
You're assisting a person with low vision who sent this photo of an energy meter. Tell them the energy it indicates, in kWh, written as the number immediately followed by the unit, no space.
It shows 1578.9kWh
